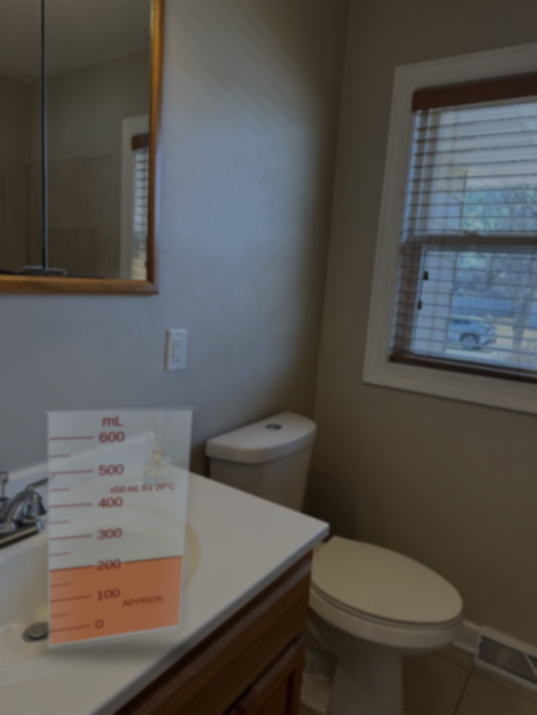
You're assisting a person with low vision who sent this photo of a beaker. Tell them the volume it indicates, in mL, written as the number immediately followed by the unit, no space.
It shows 200mL
